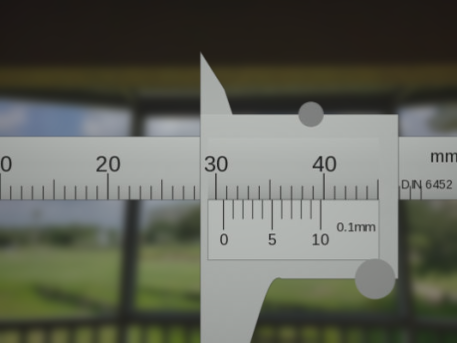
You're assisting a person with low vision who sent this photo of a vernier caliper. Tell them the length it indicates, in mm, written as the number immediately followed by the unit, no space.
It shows 30.7mm
